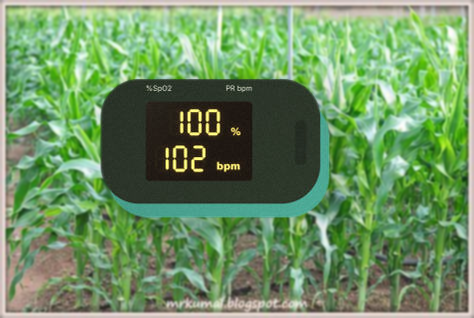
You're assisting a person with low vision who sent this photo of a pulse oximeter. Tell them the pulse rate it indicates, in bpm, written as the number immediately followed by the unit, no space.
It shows 102bpm
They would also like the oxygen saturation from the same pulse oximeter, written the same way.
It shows 100%
